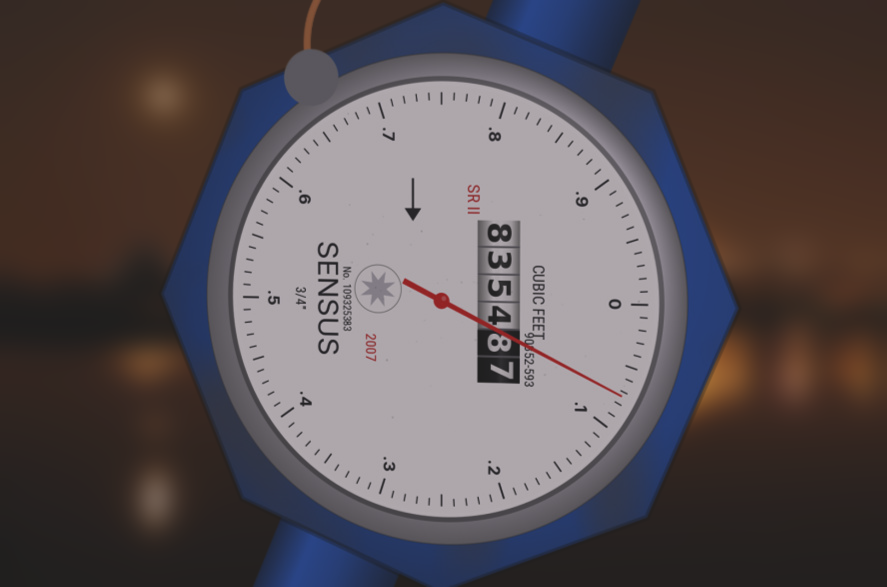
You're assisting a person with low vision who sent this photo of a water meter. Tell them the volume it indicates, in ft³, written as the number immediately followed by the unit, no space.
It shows 835487.07ft³
